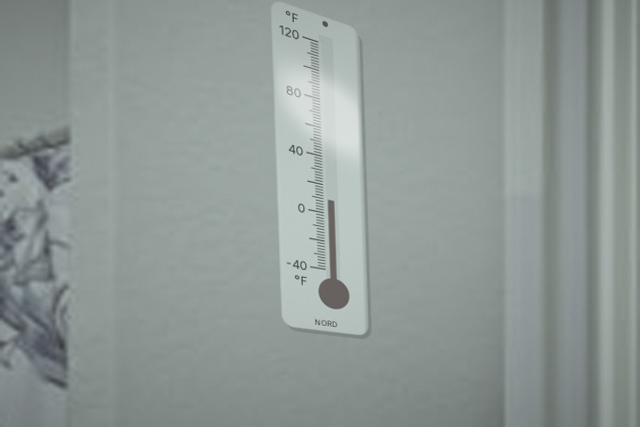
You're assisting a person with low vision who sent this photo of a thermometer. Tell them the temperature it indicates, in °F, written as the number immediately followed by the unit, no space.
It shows 10°F
